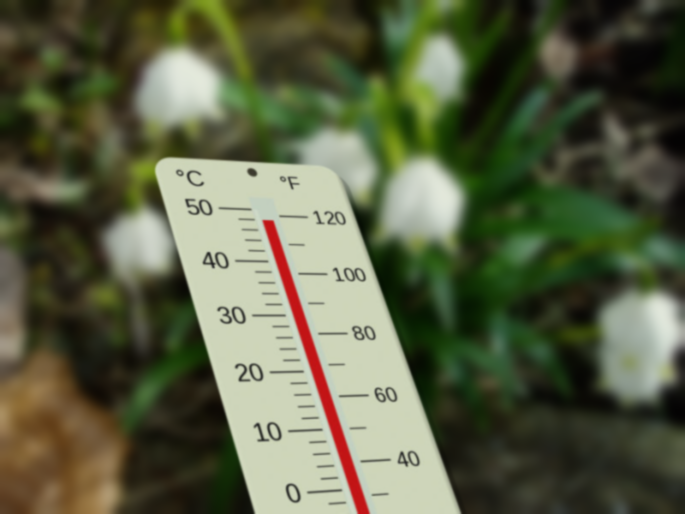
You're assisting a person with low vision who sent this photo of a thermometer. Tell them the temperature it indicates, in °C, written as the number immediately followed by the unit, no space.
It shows 48°C
